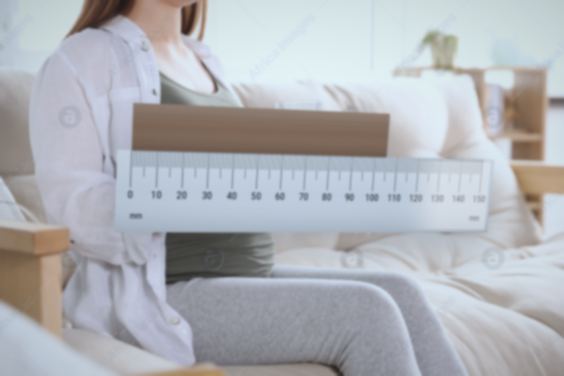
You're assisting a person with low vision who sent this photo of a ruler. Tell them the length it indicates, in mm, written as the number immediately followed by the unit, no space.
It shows 105mm
